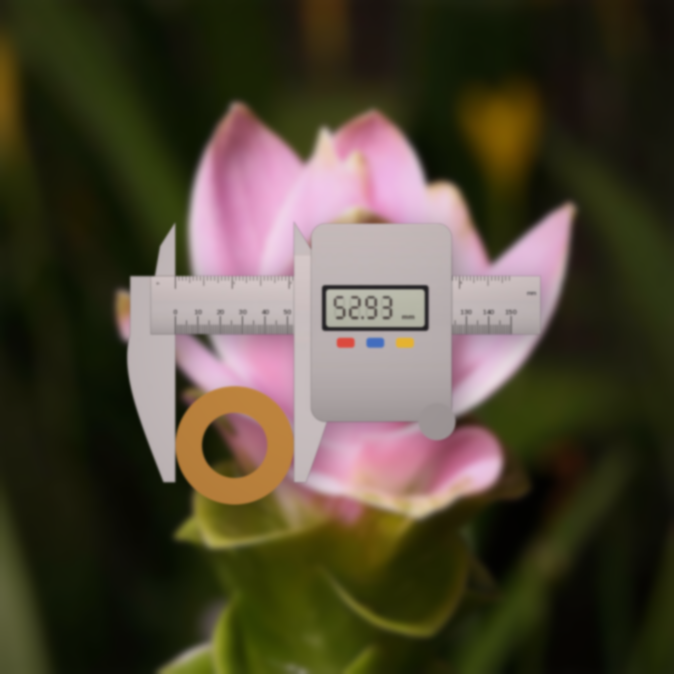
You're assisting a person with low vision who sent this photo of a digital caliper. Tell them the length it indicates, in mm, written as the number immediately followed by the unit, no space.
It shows 52.93mm
